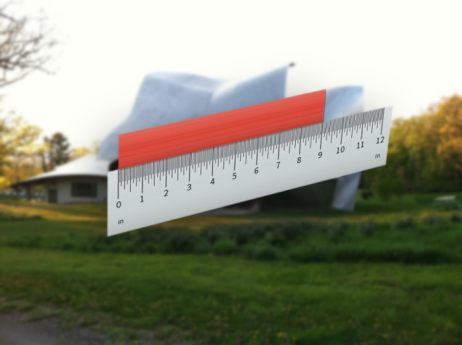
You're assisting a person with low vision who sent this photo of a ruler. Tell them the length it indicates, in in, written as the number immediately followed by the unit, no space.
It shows 9in
